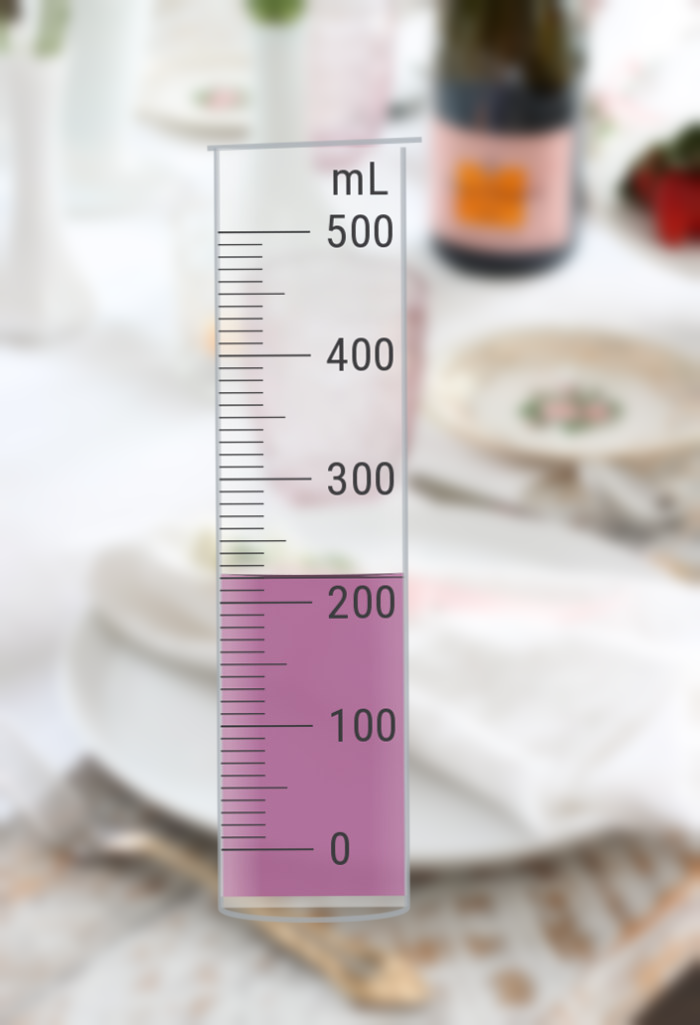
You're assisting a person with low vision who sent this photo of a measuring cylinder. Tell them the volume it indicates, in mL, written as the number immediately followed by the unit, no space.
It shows 220mL
